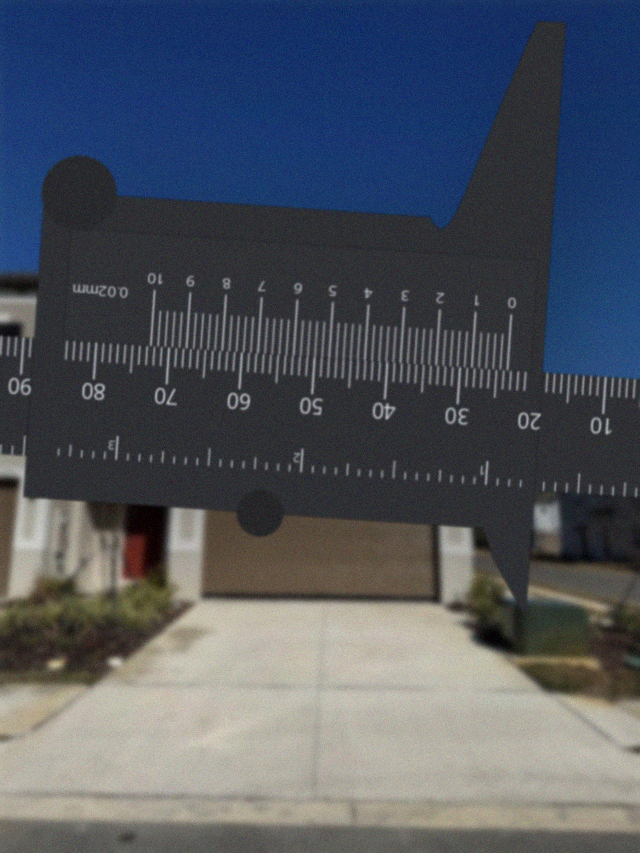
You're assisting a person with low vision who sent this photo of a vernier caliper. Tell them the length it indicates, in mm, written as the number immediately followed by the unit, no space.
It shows 23.5mm
